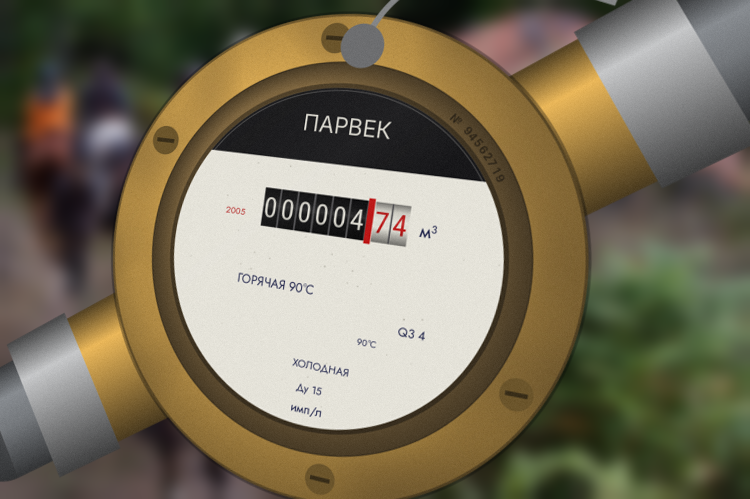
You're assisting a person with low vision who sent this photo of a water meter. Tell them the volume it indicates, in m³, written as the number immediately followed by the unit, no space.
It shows 4.74m³
